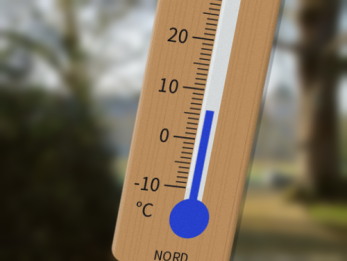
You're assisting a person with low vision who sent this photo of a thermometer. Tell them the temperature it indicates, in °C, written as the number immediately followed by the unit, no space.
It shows 6°C
